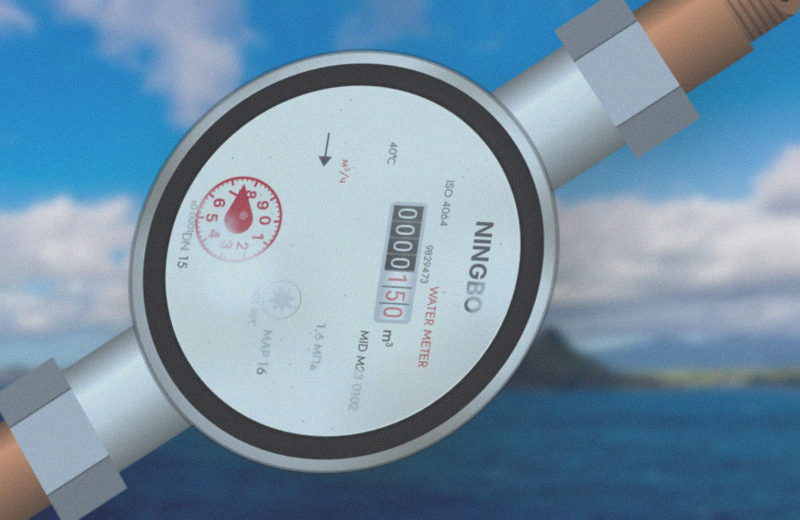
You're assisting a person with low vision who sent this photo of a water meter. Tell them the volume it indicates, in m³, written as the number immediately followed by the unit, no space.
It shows 0.1507m³
